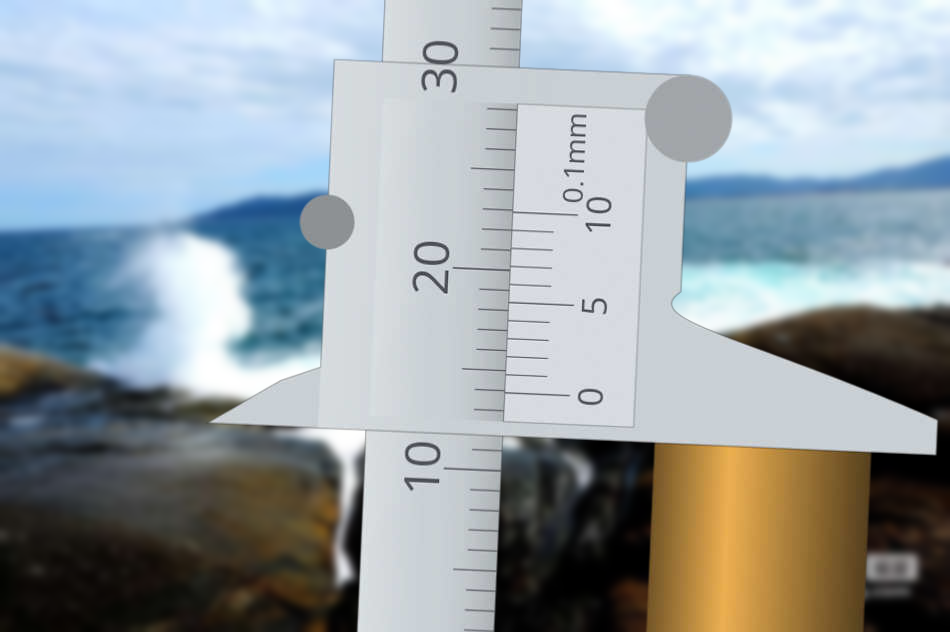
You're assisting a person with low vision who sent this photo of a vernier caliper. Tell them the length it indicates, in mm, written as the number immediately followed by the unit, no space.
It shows 13.9mm
